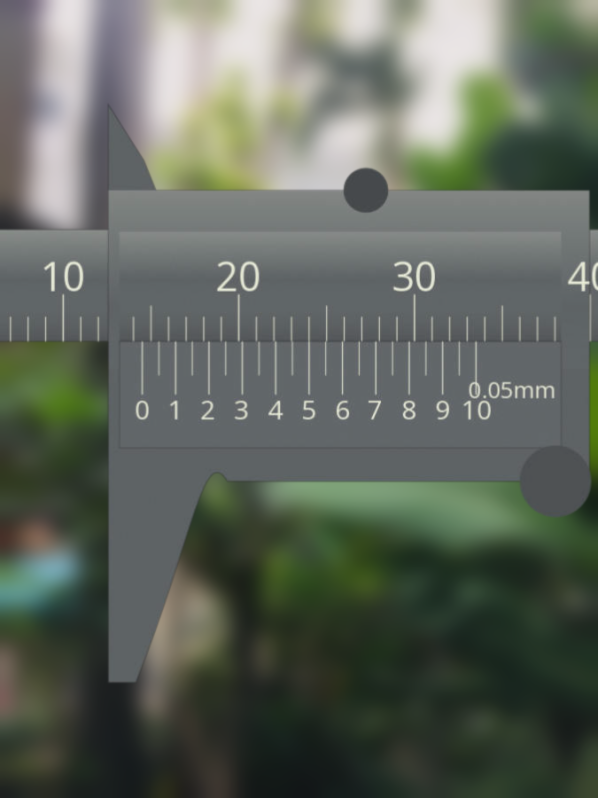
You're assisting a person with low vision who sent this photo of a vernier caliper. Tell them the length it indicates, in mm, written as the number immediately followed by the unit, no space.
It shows 14.5mm
